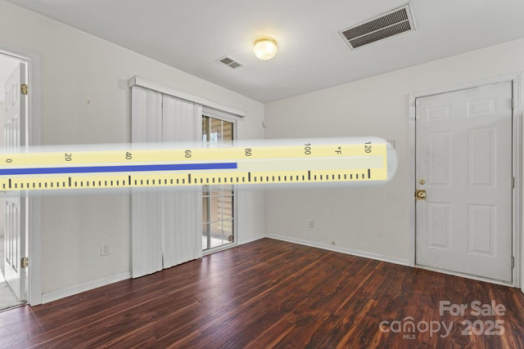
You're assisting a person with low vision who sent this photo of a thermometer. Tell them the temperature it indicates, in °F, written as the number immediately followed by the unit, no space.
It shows 76°F
